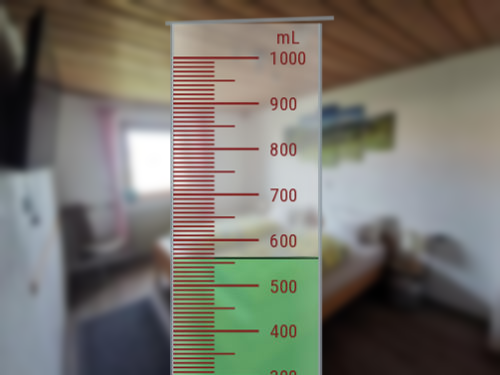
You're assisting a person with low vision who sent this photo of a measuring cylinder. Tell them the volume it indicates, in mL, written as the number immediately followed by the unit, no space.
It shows 560mL
